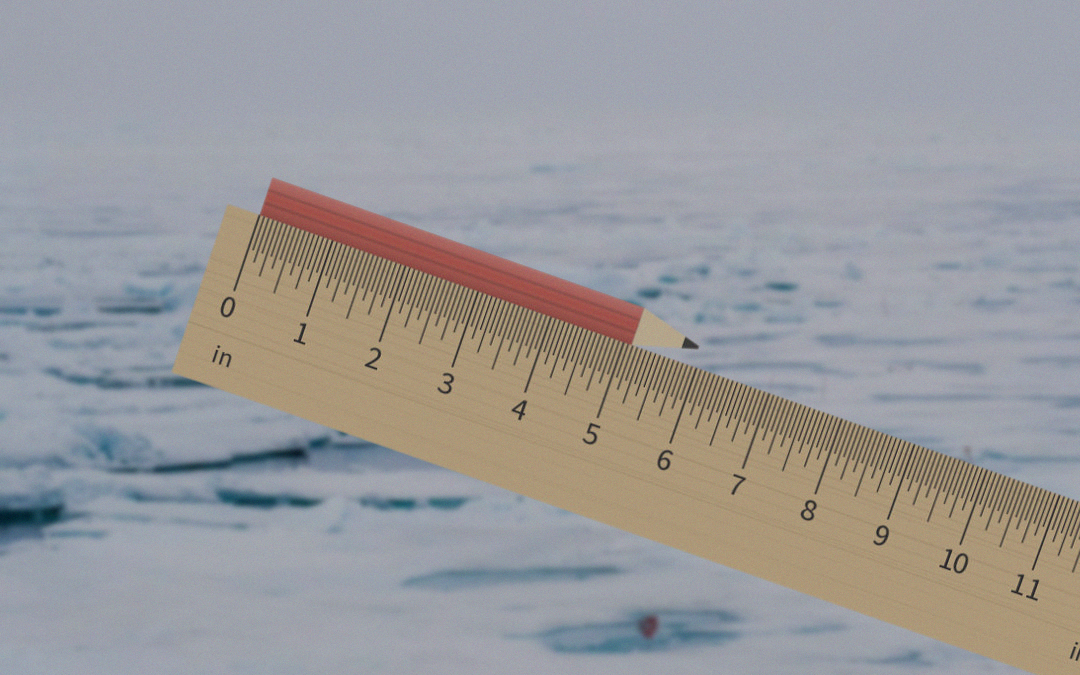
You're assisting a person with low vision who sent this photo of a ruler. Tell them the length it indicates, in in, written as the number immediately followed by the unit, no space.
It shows 5.9375in
